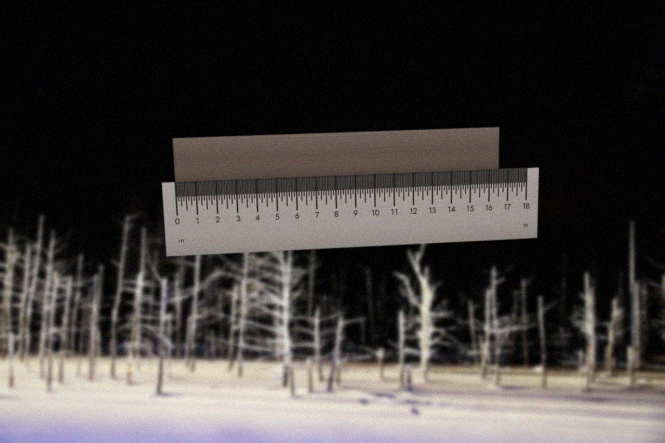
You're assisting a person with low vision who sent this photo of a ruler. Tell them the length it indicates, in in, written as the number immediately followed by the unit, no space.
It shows 16.5in
